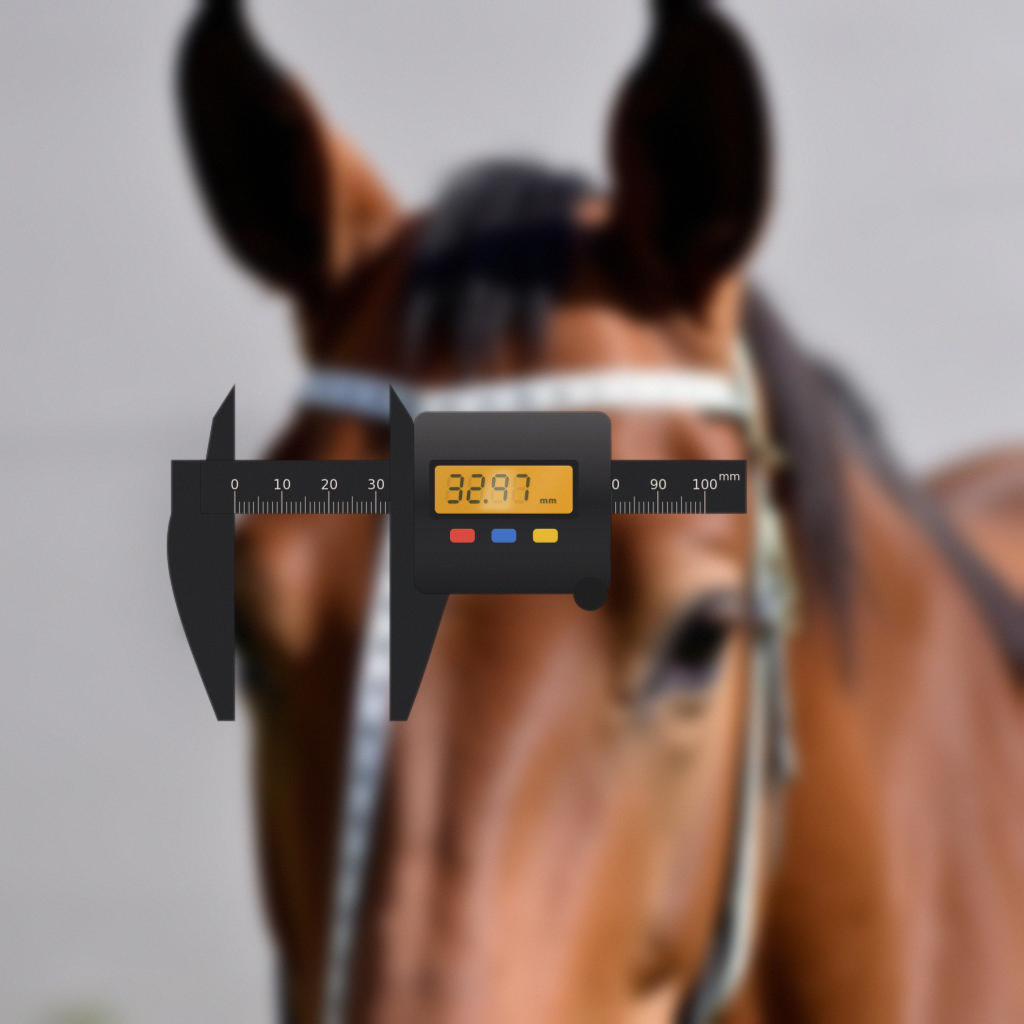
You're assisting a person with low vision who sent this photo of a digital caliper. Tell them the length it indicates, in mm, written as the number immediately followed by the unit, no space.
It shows 32.97mm
